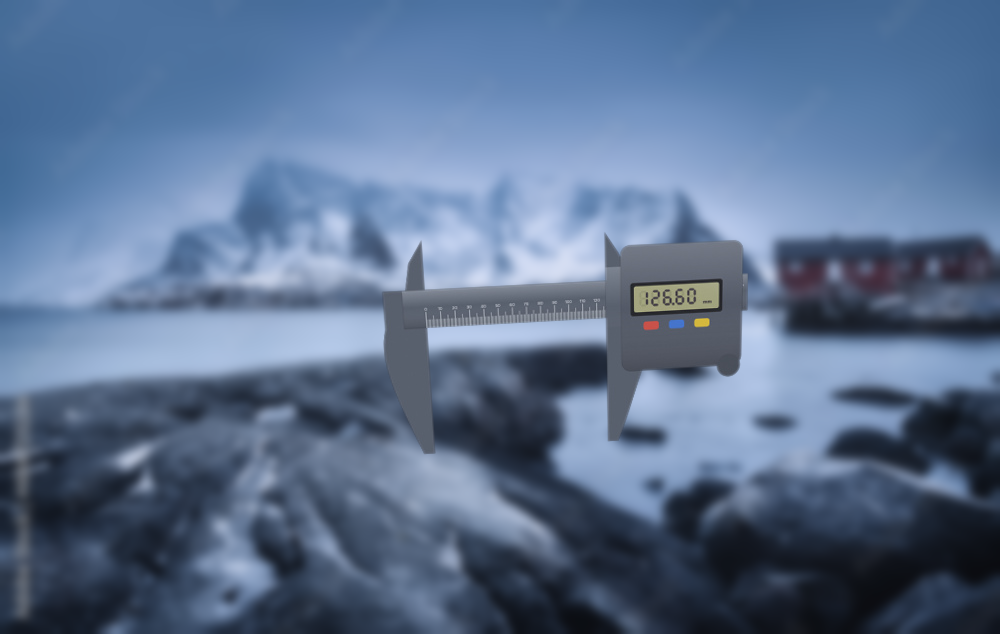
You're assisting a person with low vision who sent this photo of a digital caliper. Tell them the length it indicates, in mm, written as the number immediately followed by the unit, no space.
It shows 126.60mm
